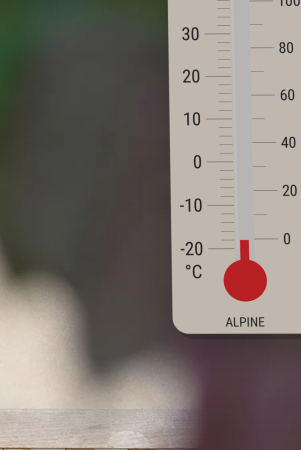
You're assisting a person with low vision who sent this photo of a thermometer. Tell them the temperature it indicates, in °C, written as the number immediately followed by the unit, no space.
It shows -18°C
